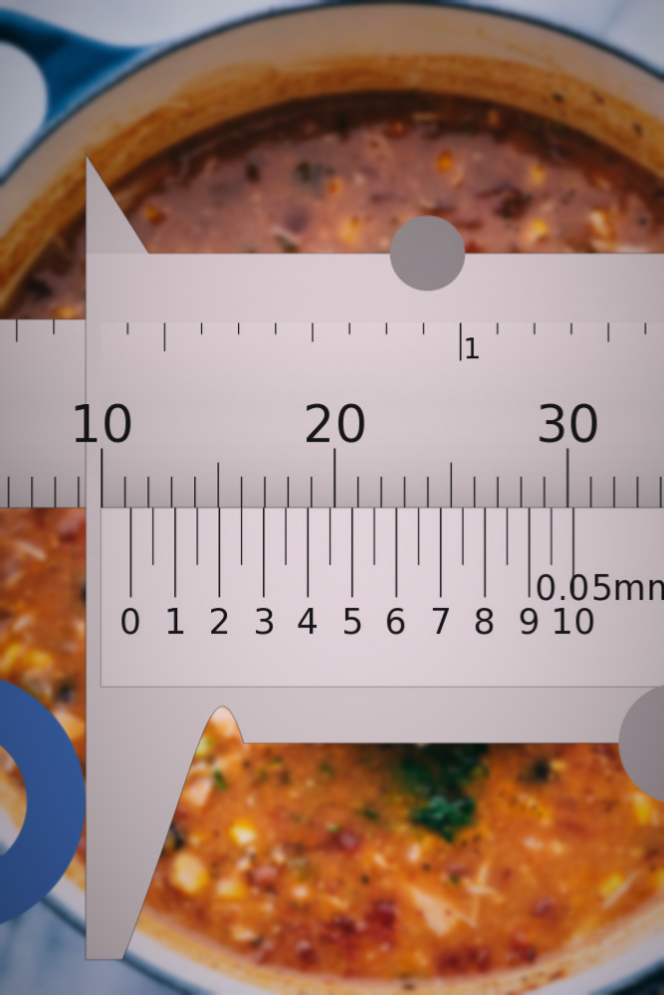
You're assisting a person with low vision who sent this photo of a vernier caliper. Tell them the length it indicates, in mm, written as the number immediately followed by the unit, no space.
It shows 11.25mm
